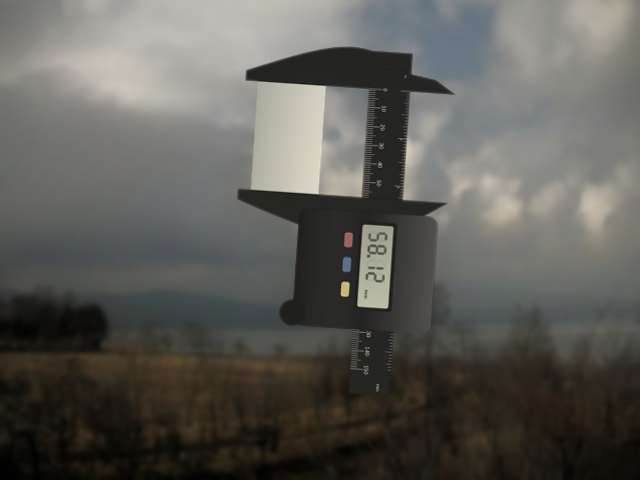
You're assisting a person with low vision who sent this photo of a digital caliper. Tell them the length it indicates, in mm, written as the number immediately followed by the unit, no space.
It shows 58.12mm
